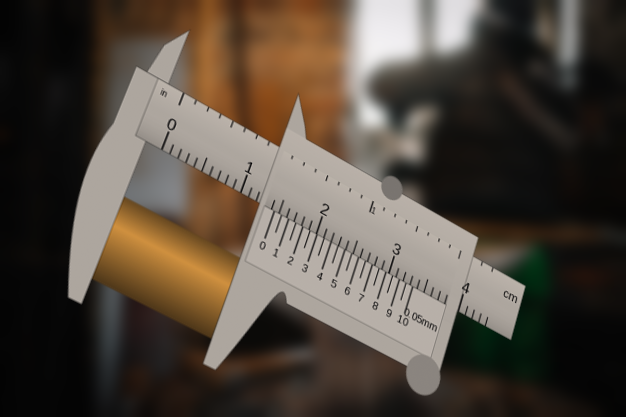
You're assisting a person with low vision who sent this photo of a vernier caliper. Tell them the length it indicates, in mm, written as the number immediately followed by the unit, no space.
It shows 14.4mm
